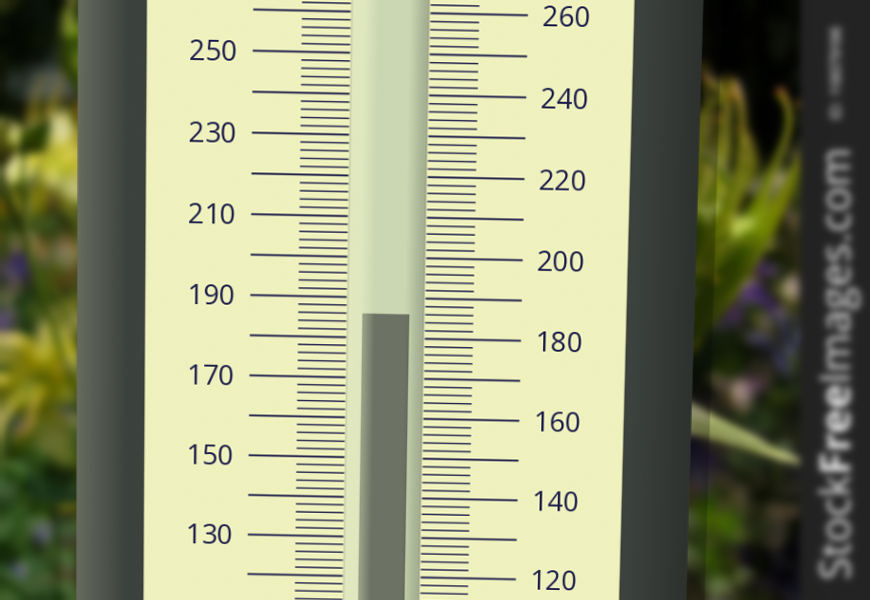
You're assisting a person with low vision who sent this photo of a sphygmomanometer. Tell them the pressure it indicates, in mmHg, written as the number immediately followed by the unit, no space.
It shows 186mmHg
